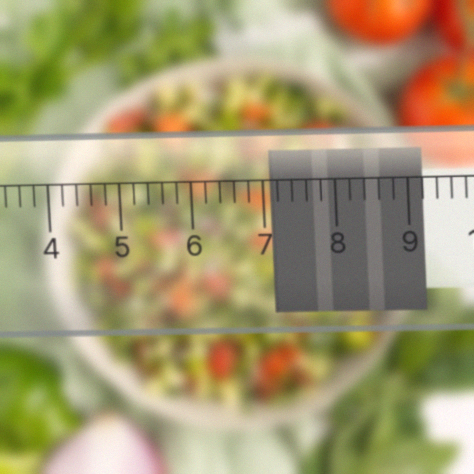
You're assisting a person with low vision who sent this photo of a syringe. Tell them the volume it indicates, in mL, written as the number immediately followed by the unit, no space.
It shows 7.1mL
